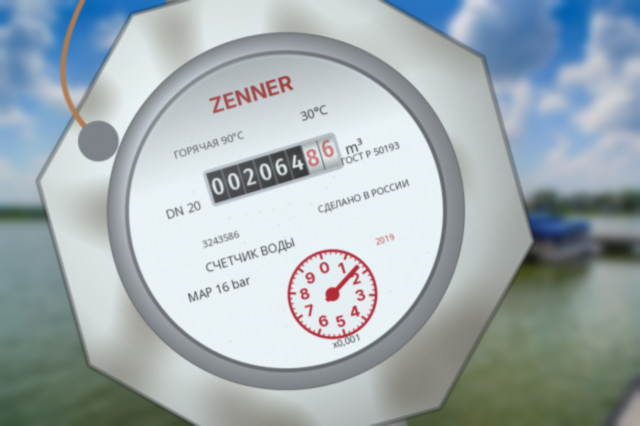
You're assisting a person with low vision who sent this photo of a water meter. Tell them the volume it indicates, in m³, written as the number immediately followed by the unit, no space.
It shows 2064.861m³
